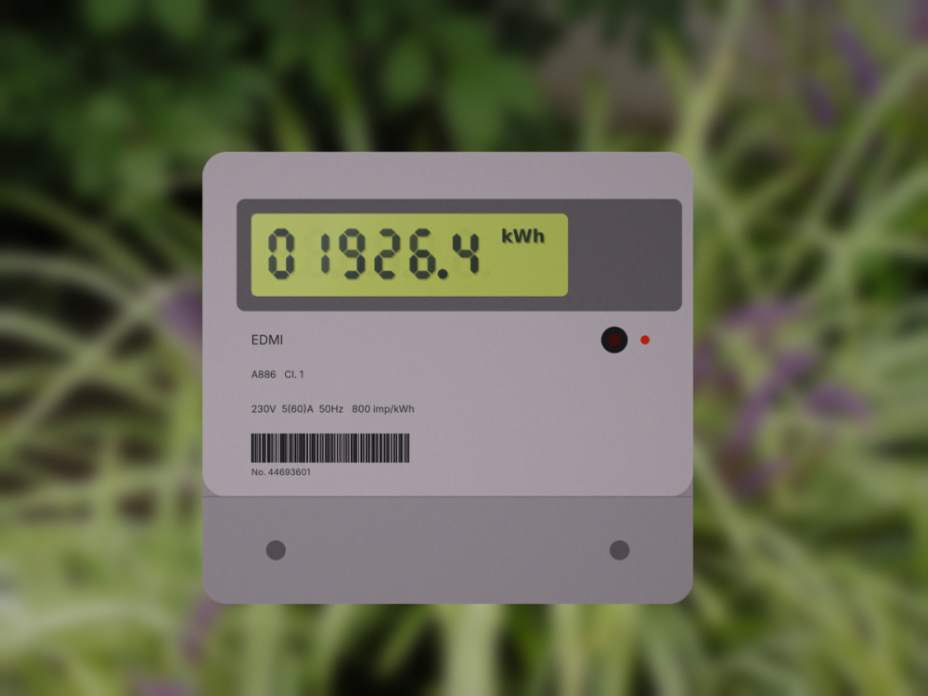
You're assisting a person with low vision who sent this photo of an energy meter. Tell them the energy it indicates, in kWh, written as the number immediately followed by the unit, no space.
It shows 1926.4kWh
